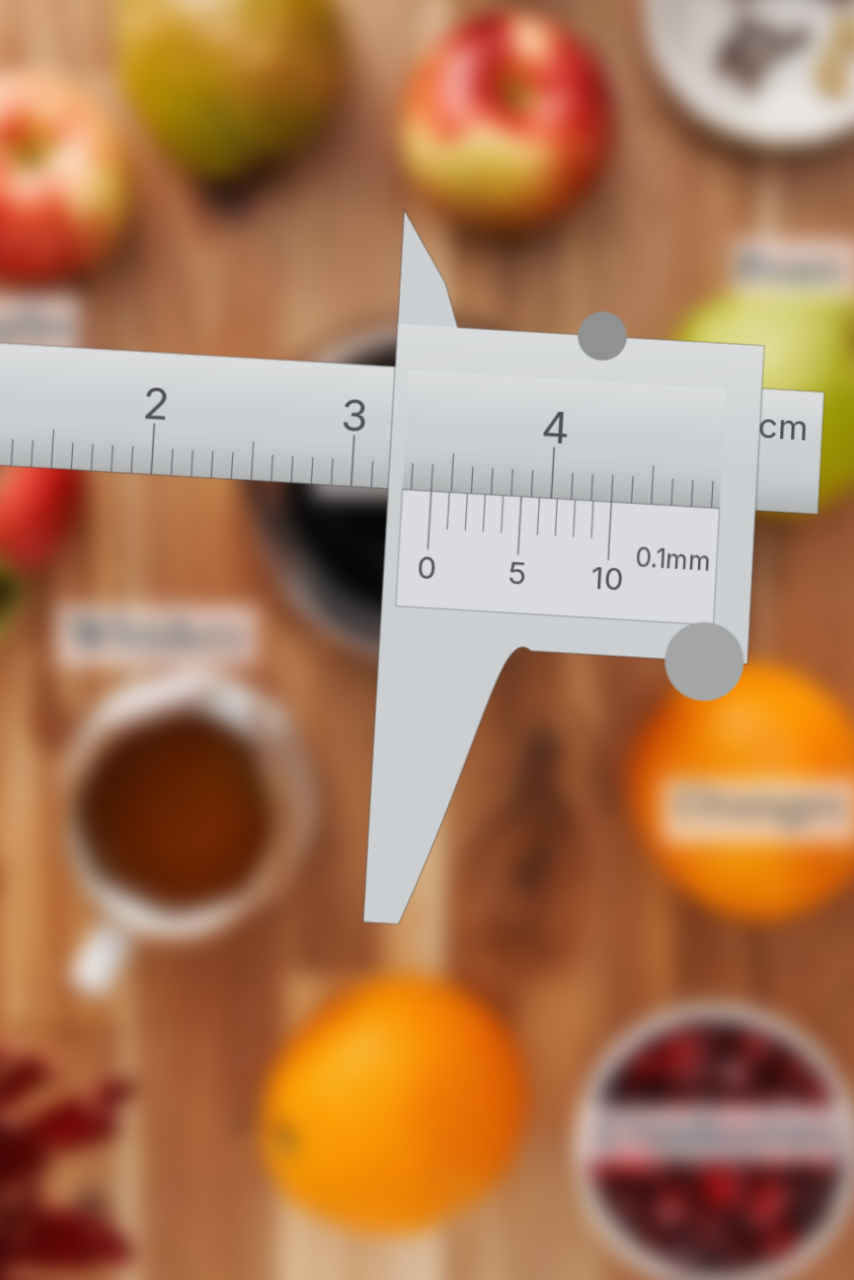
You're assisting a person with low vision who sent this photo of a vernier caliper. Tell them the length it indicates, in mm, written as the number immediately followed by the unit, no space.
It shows 34.0mm
